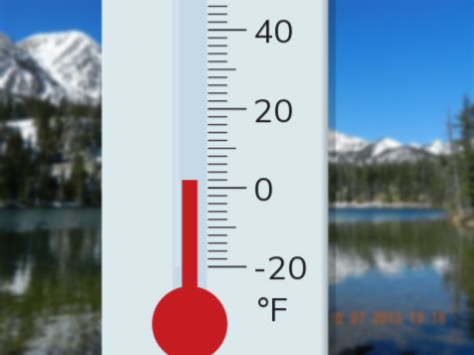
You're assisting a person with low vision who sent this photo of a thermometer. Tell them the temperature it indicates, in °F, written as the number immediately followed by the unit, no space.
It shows 2°F
